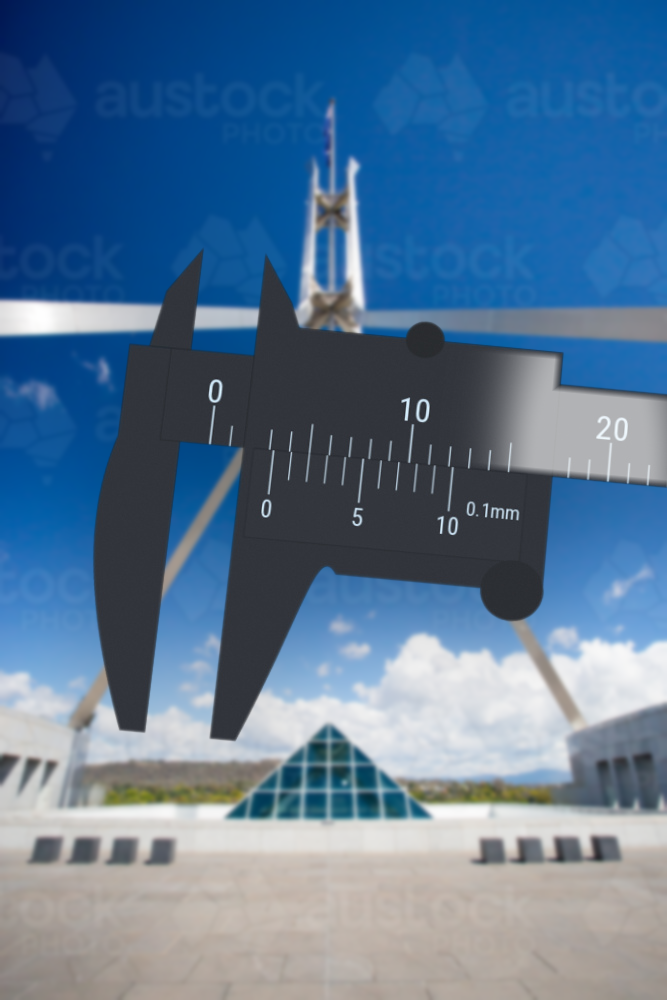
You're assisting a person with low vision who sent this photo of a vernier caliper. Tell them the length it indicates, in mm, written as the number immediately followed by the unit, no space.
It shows 3.2mm
